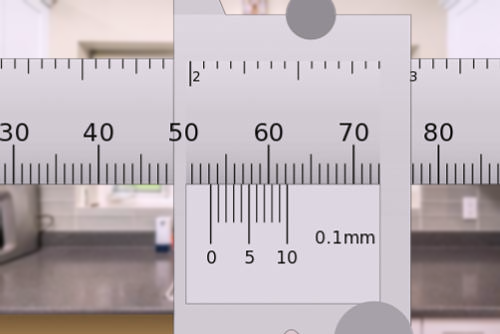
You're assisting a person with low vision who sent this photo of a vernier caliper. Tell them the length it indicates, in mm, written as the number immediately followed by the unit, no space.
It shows 53.2mm
